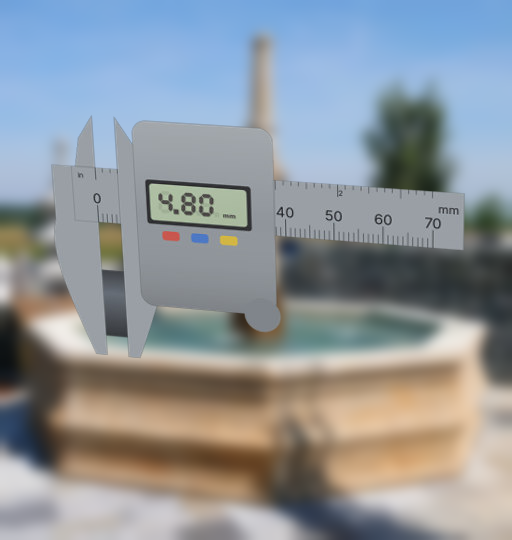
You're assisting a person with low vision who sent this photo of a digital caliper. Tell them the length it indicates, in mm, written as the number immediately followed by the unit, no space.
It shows 4.80mm
